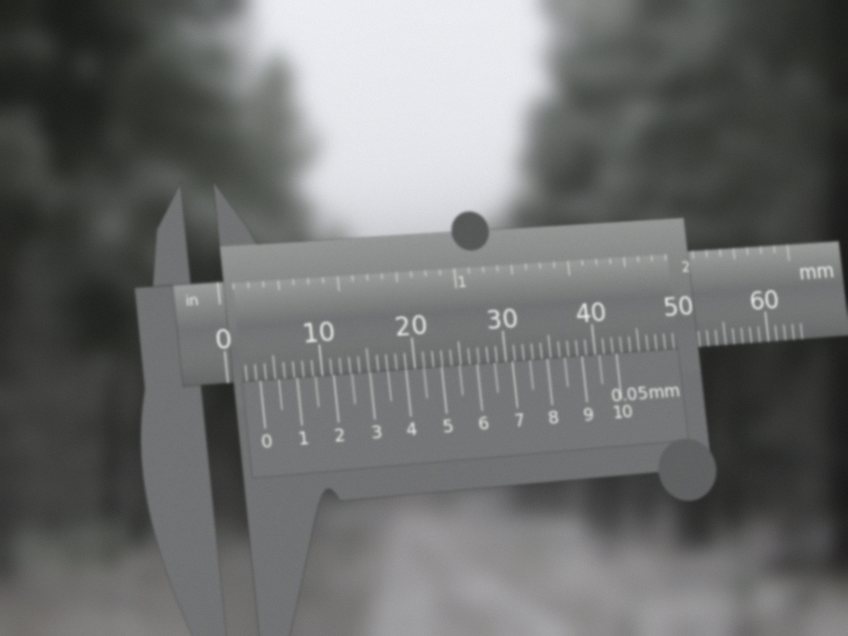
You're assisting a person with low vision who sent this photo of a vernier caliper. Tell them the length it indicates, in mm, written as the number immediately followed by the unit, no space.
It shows 3.4mm
